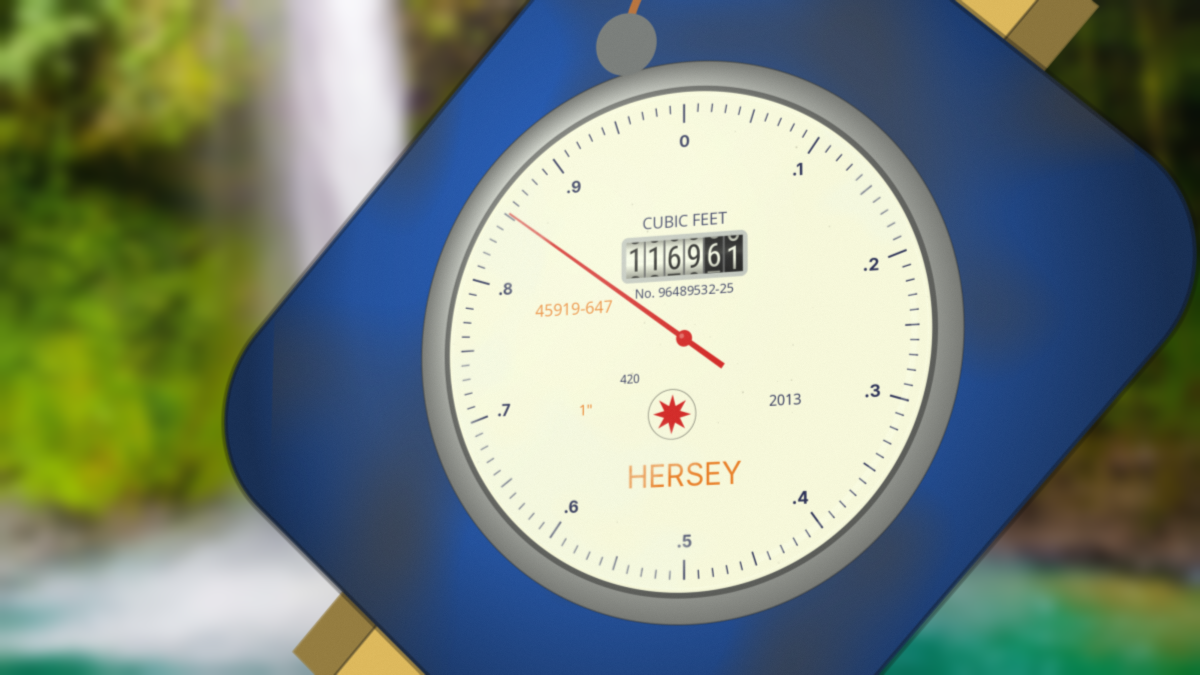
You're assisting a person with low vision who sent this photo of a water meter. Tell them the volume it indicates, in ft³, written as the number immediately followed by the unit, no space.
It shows 116960.85ft³
